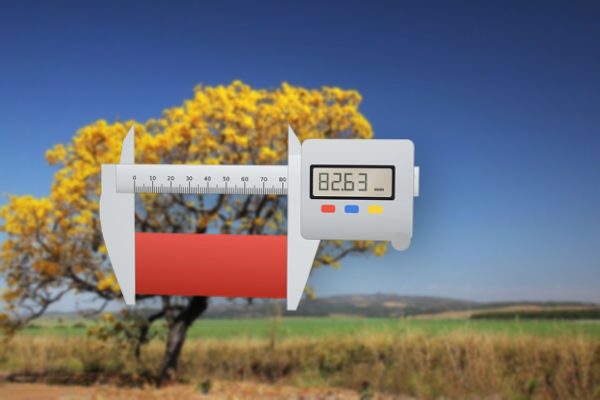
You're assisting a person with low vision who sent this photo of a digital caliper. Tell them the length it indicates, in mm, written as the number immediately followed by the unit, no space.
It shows 82.63mm
